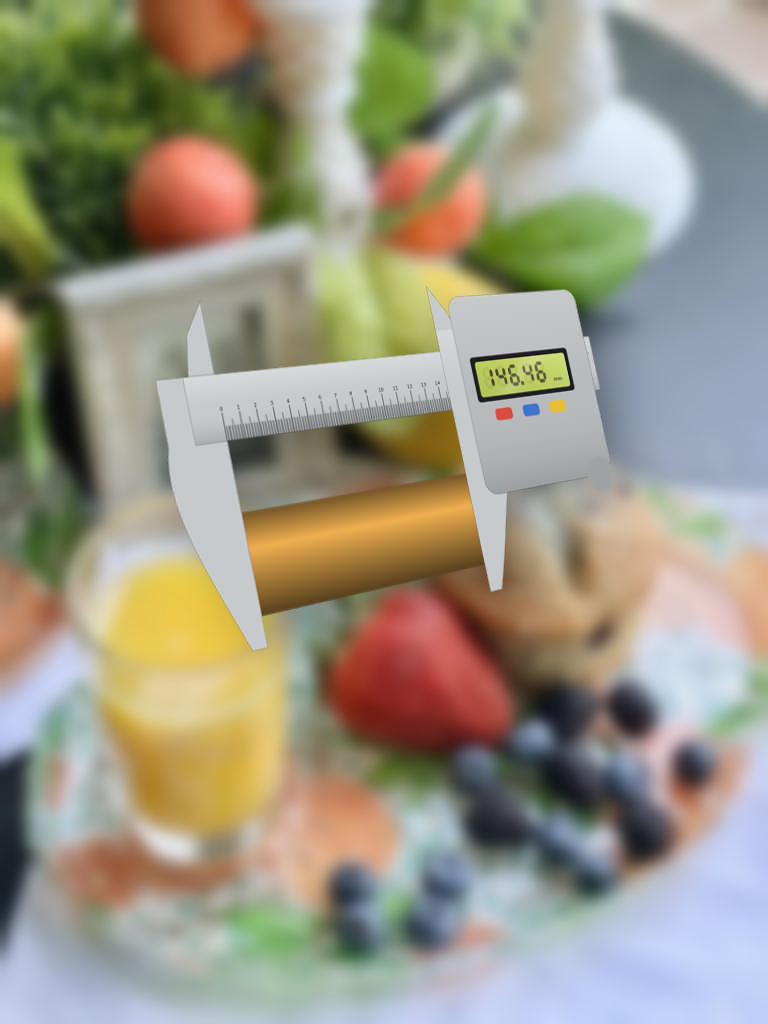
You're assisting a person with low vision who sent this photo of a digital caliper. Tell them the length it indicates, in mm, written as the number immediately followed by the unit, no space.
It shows 146.46mm
